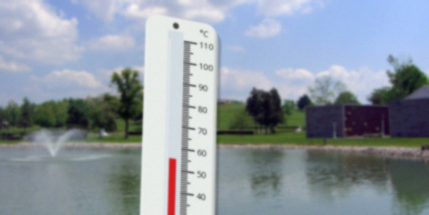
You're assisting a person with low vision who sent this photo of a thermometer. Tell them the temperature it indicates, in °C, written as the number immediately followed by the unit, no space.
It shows 55°C
